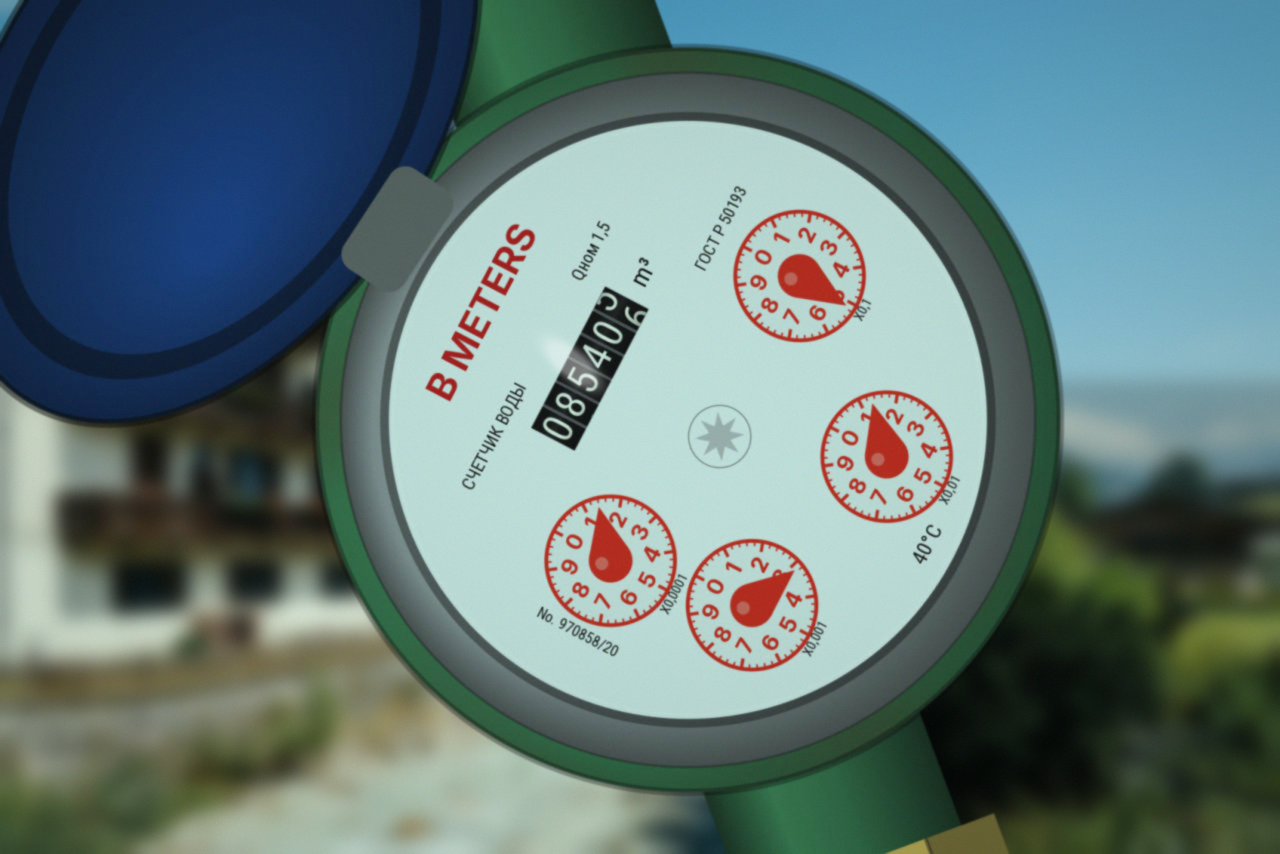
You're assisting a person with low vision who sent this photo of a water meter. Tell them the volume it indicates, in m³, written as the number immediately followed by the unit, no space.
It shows 85405.5131m³
